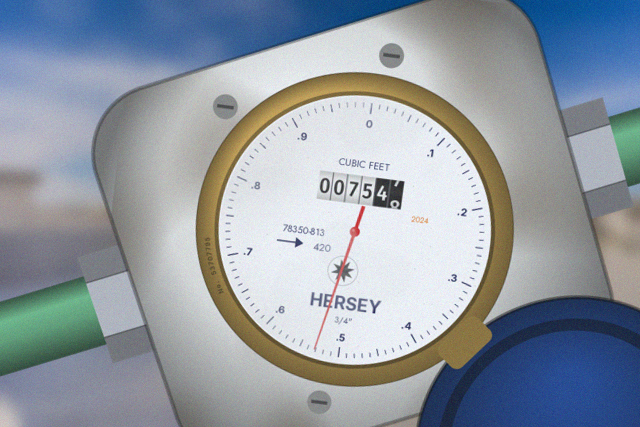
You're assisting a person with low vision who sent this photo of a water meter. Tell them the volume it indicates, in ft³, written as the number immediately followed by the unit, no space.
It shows 7547.53ft³
